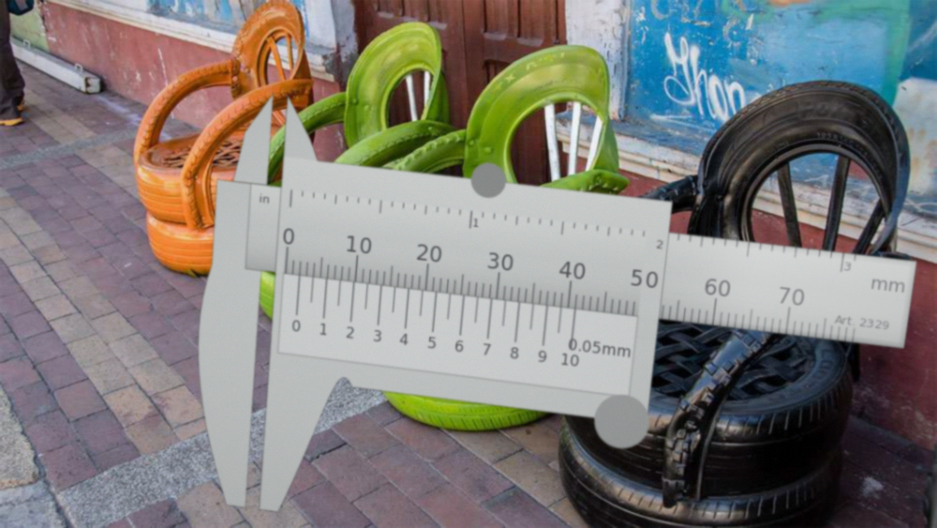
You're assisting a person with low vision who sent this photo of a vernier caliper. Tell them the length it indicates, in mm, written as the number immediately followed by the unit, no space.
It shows 2.0mm
